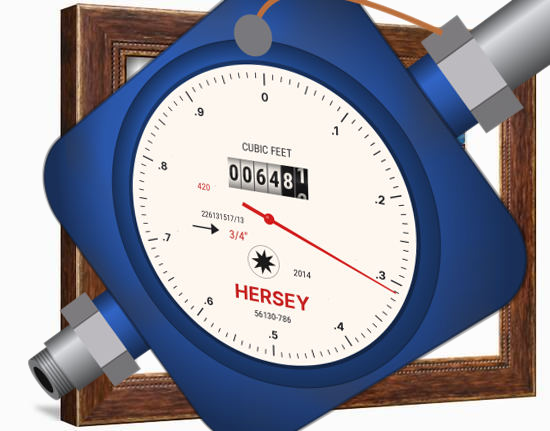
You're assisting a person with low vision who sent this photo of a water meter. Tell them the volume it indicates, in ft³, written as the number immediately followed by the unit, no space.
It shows 6481.31ft³
